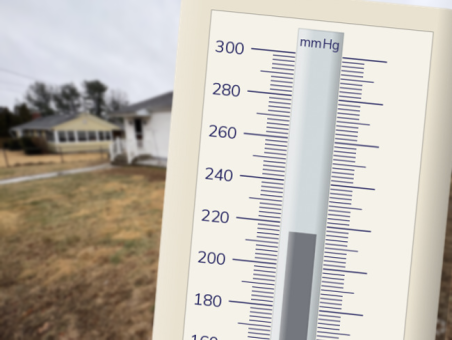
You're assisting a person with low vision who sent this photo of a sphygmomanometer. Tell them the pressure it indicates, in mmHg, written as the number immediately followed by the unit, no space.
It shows 216mmHg
